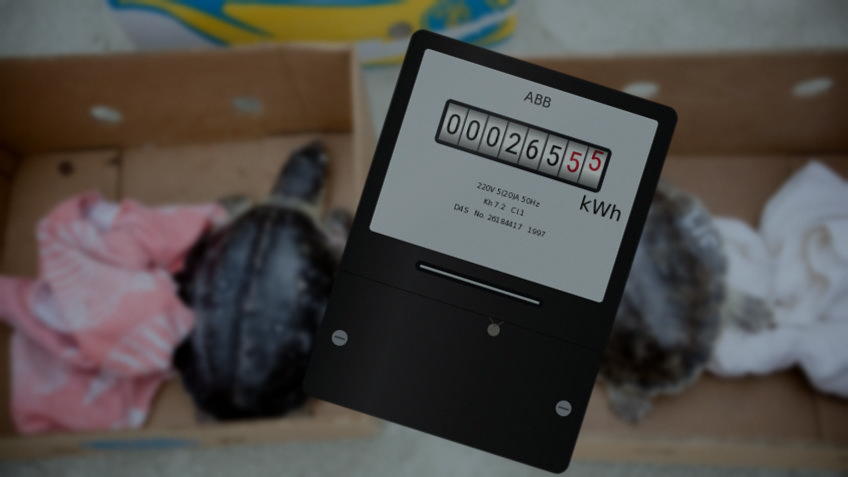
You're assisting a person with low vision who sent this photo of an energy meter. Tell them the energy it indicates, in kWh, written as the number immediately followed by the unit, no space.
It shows 265.55kWh
